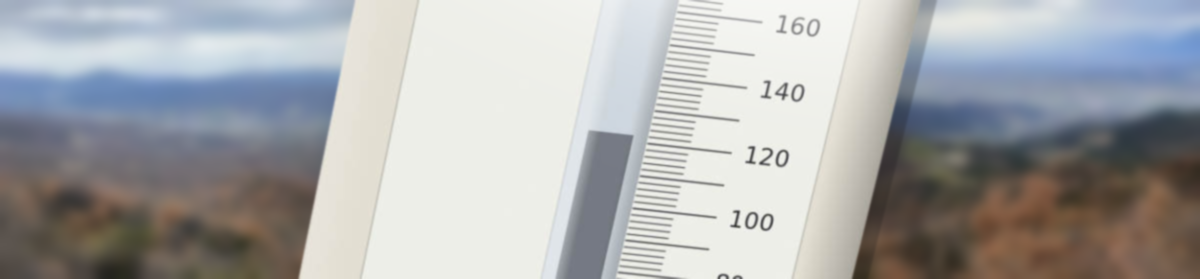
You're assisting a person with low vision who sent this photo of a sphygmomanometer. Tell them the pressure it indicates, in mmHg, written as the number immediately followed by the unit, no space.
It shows 122mmHg
